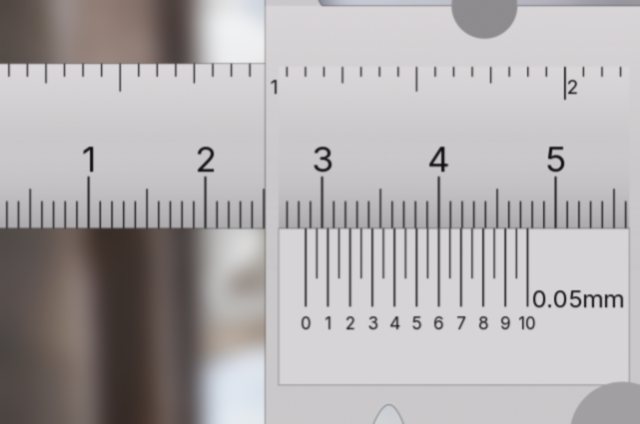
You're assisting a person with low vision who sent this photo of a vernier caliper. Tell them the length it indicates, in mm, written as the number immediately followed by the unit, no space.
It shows 28.6mm
